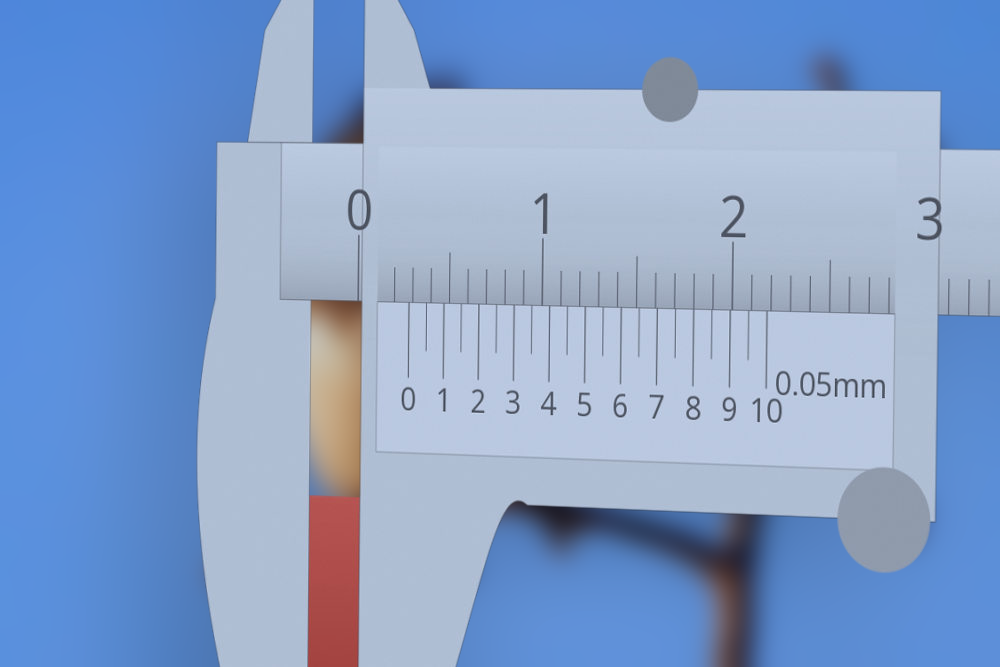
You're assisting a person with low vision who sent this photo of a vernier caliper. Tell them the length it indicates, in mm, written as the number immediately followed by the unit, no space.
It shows 2.8mm
